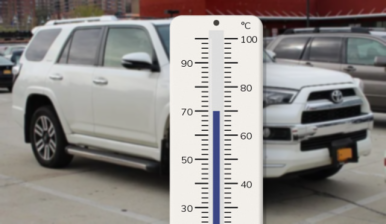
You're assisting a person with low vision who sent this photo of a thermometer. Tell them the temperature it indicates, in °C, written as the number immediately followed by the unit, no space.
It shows 70°C
